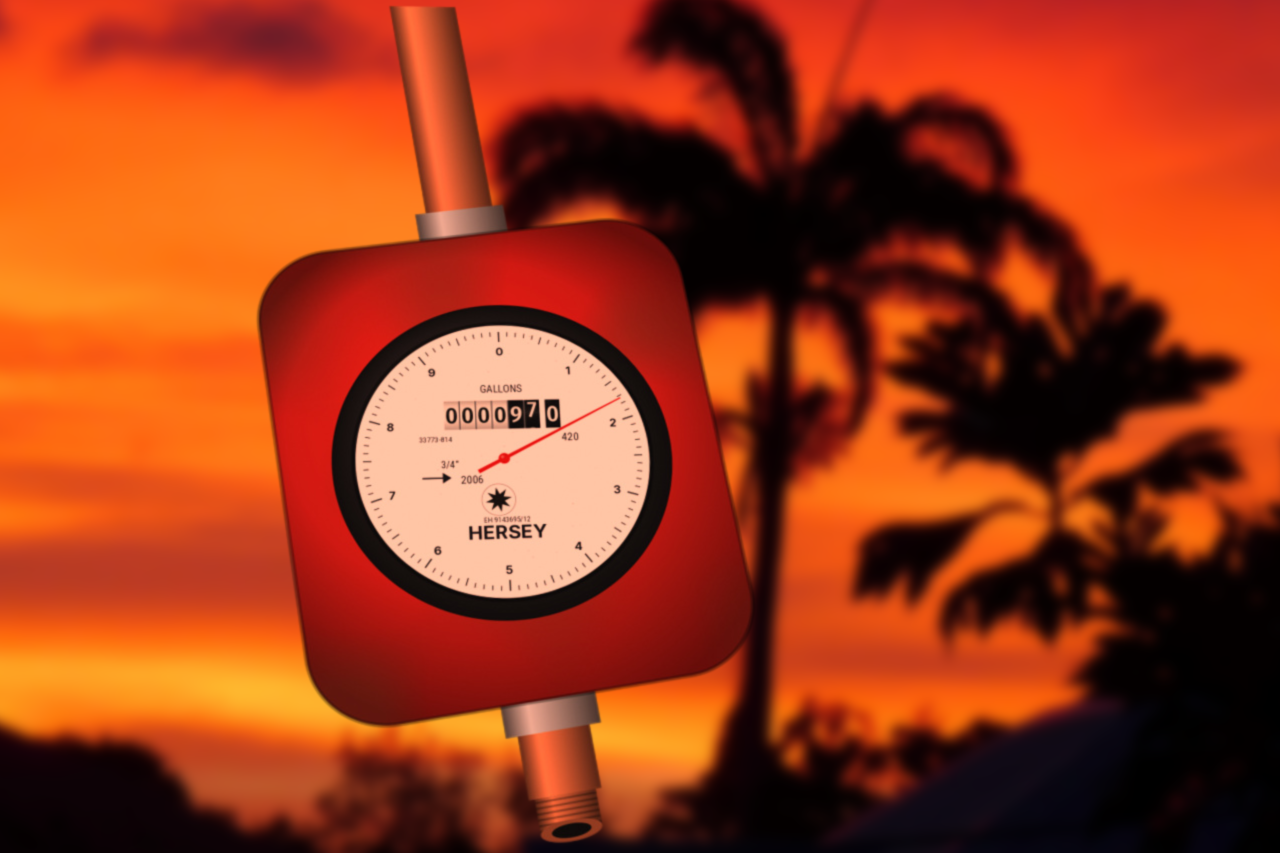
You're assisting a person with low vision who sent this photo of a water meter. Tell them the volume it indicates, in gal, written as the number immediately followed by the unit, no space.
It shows 971.7gal
